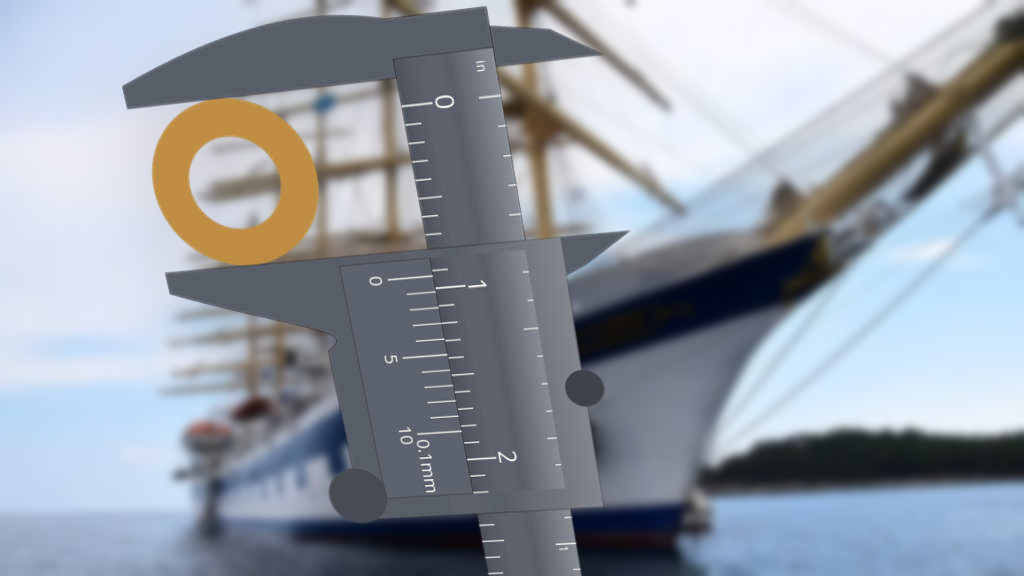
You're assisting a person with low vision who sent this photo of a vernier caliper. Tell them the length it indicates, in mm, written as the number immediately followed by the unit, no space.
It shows 9.3mm
